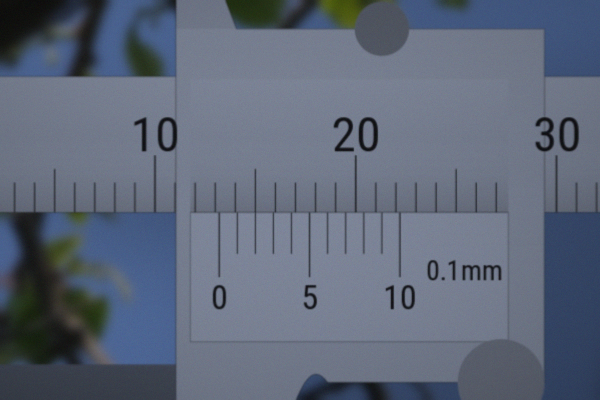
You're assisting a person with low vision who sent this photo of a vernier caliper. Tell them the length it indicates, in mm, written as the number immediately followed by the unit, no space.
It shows 13.2mm
